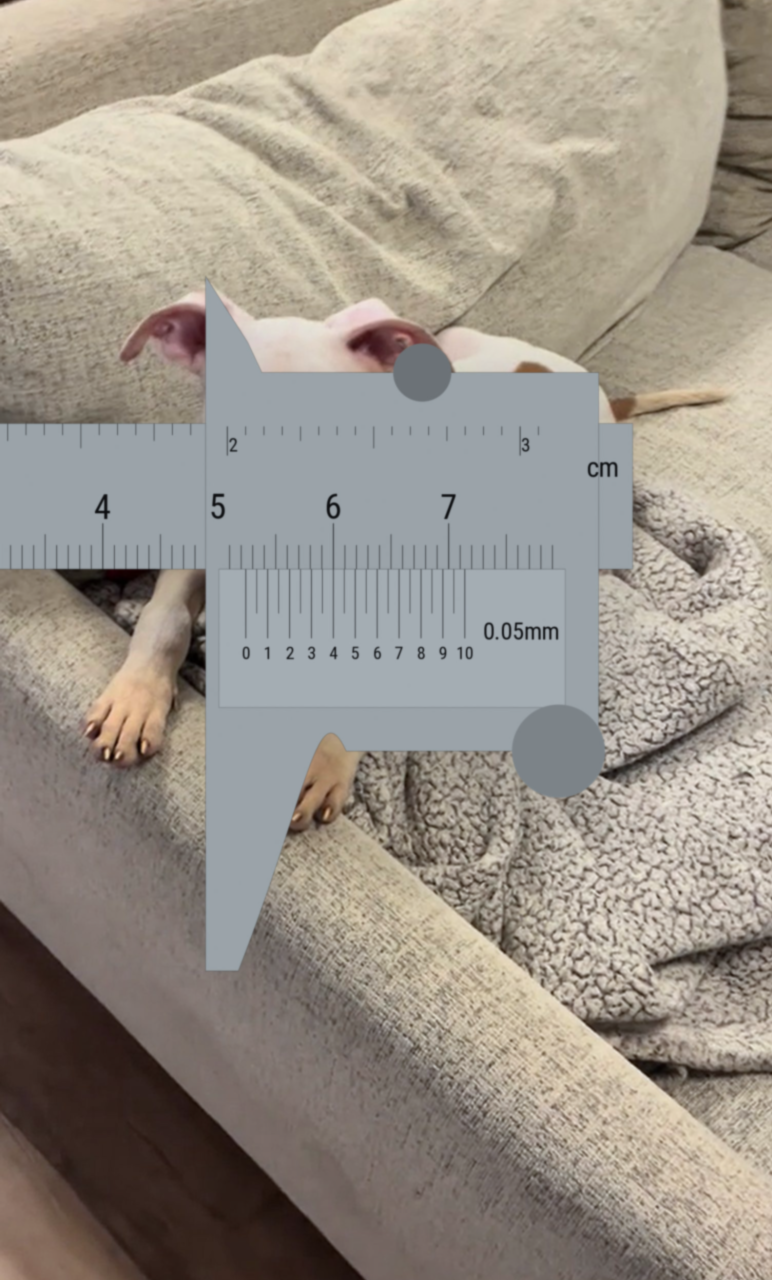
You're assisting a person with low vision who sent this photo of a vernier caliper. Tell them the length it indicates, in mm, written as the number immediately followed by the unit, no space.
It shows 52.4mm
